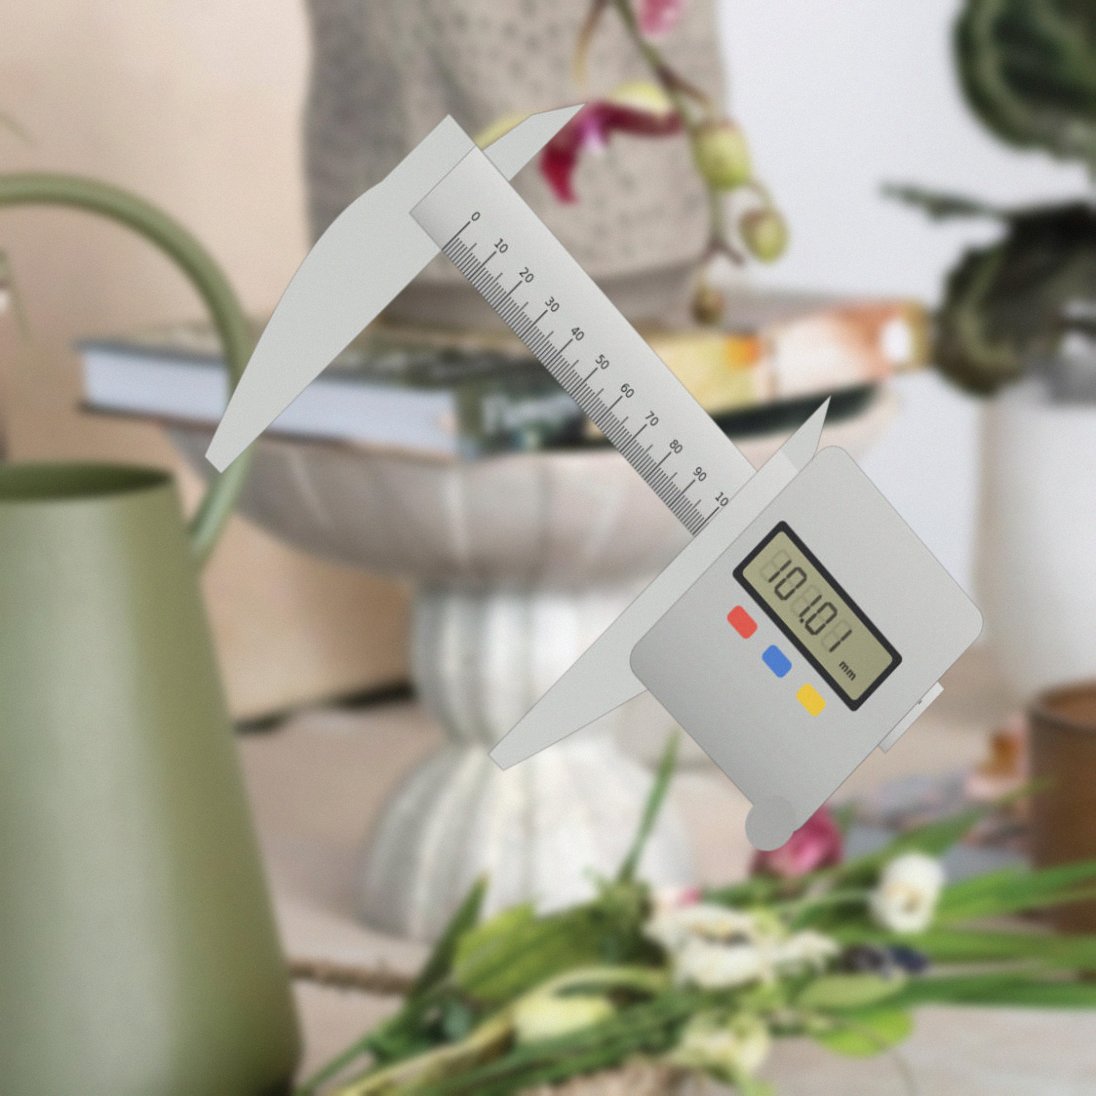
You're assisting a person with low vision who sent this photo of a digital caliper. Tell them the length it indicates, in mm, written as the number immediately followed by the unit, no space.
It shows 101.01mm
